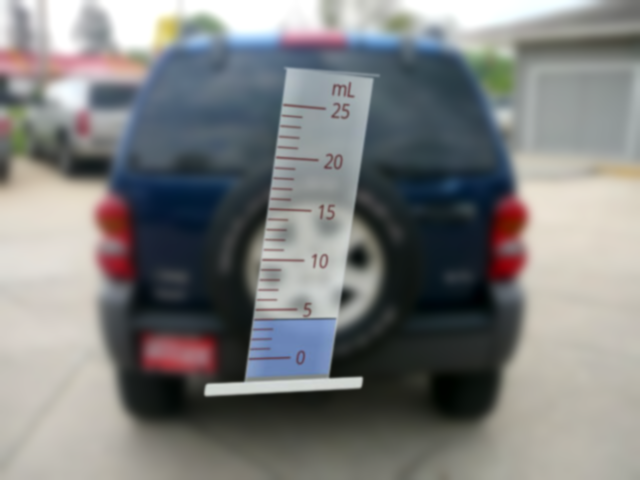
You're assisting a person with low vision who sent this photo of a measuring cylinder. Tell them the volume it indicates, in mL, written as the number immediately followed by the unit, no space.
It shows 4mL
